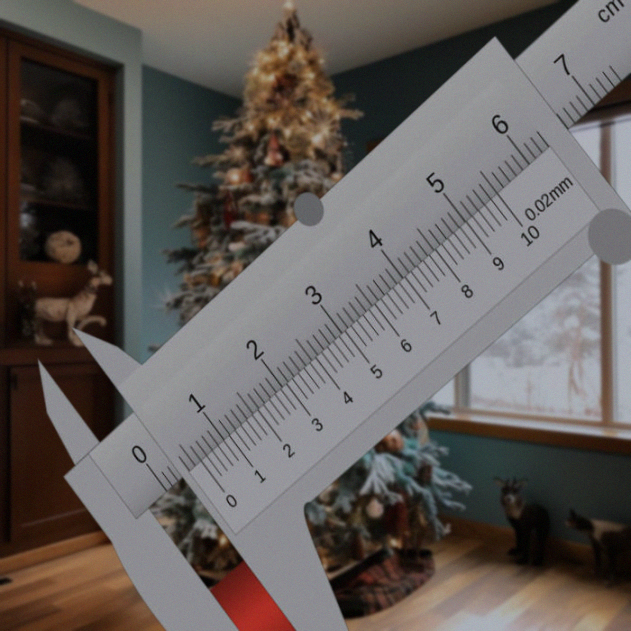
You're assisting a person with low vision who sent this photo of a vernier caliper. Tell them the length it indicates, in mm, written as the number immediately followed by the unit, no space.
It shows 6.0mm
